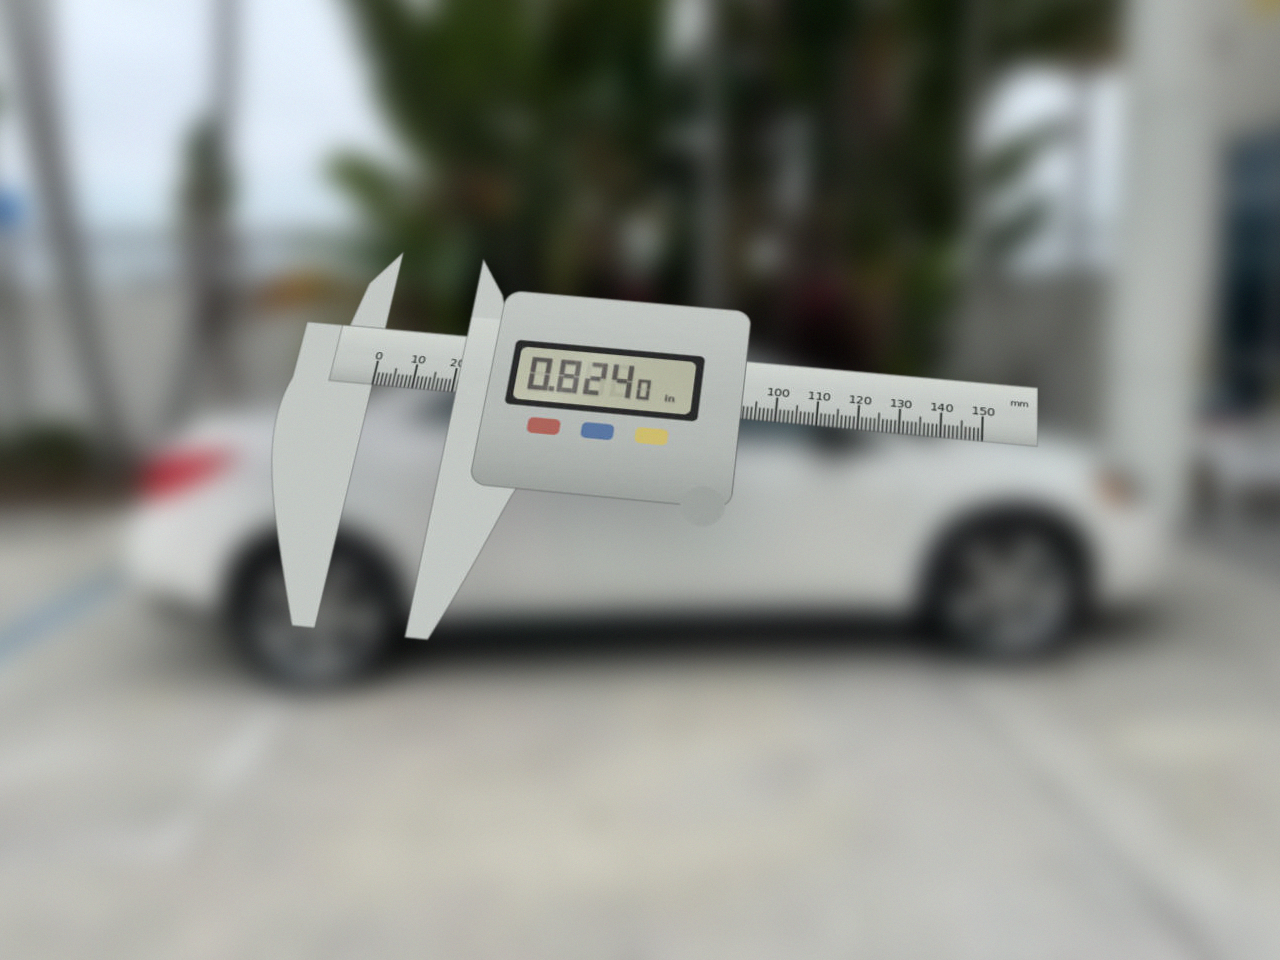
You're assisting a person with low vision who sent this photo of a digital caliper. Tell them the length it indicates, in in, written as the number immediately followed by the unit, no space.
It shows 0.8240in
